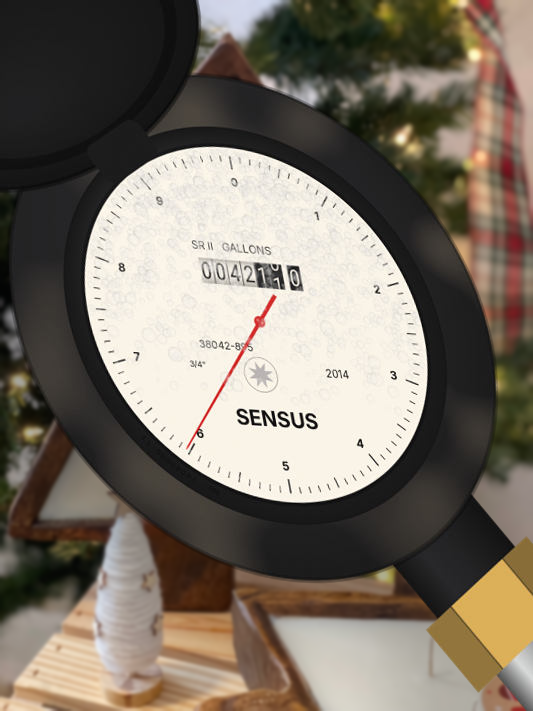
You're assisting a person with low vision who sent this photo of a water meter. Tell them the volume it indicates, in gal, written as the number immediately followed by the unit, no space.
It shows 42106.0gal
